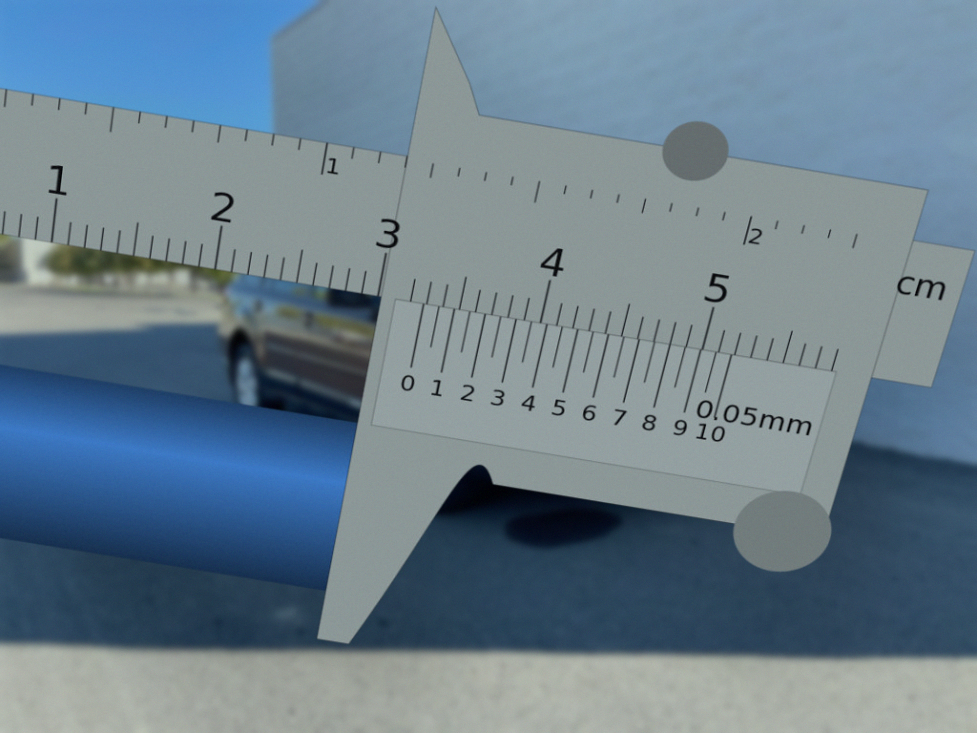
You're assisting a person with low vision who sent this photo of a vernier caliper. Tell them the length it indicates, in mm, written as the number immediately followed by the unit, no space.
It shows 32.8mm
